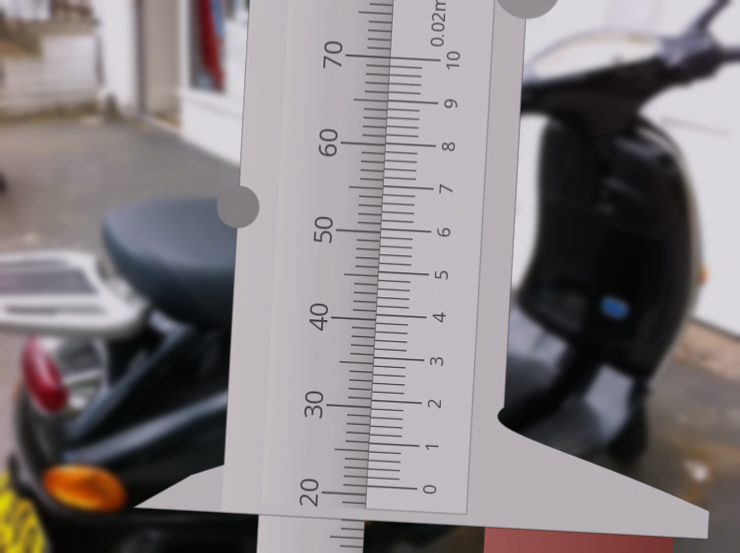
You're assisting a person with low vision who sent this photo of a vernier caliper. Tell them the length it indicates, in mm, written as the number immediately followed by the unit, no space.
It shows 21.0mm
